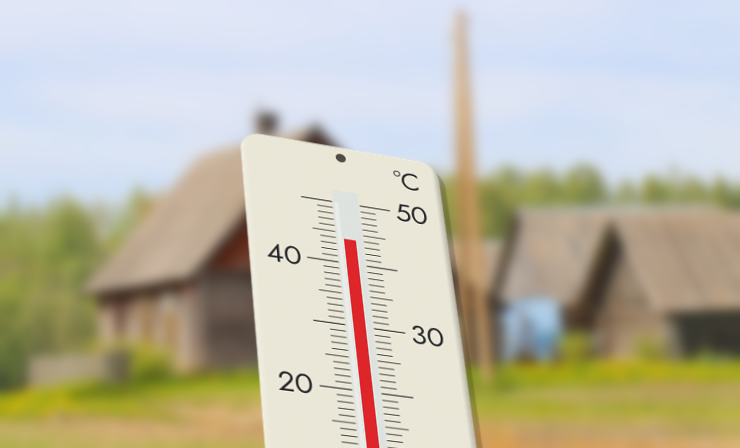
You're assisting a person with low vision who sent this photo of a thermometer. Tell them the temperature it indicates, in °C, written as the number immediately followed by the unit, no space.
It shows 44°C
